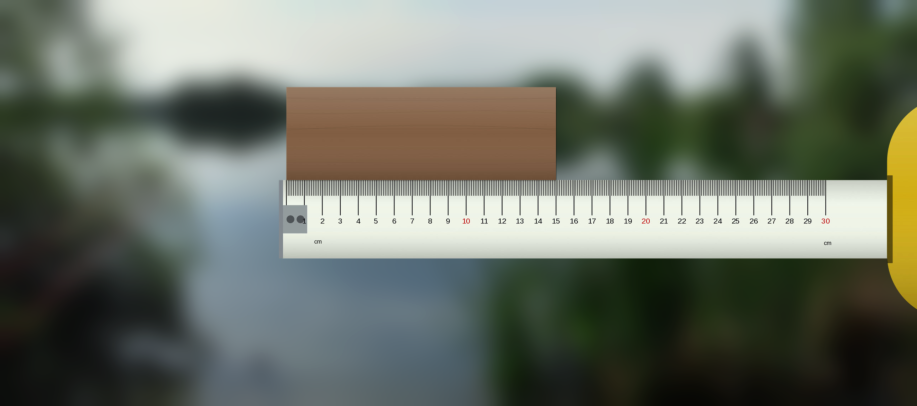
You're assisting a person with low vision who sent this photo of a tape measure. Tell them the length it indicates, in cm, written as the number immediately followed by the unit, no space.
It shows 15cm
